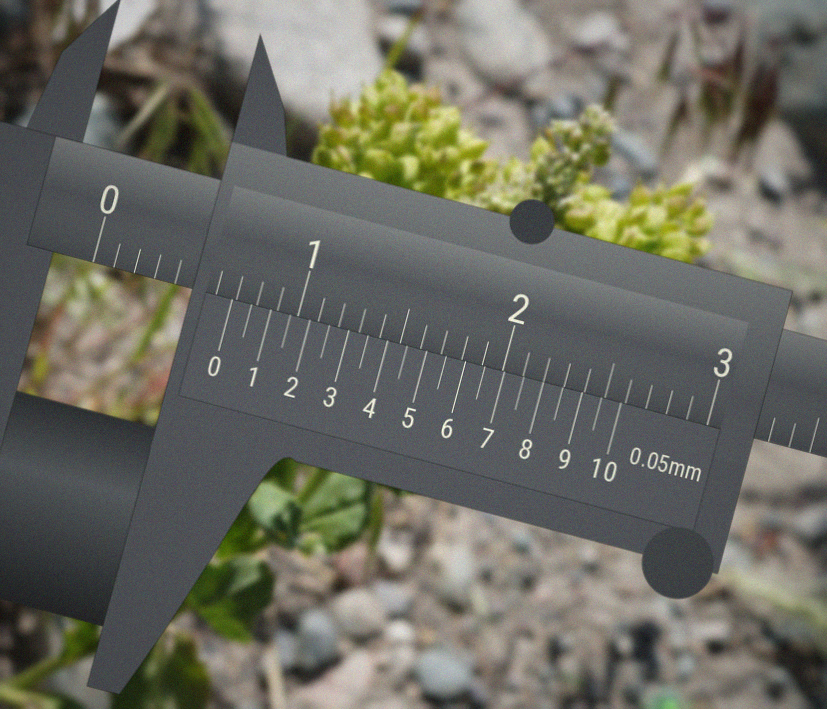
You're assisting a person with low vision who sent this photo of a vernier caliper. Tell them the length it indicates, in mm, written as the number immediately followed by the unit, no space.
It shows 6.8mm
